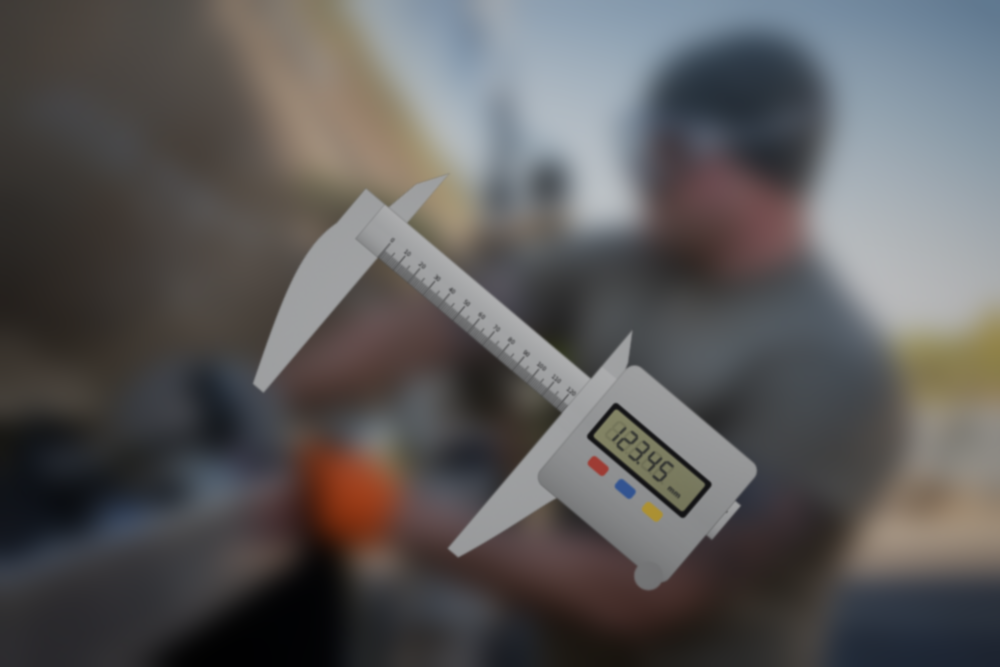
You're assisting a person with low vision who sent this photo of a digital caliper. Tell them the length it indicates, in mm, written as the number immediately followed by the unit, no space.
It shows 123.45mm
